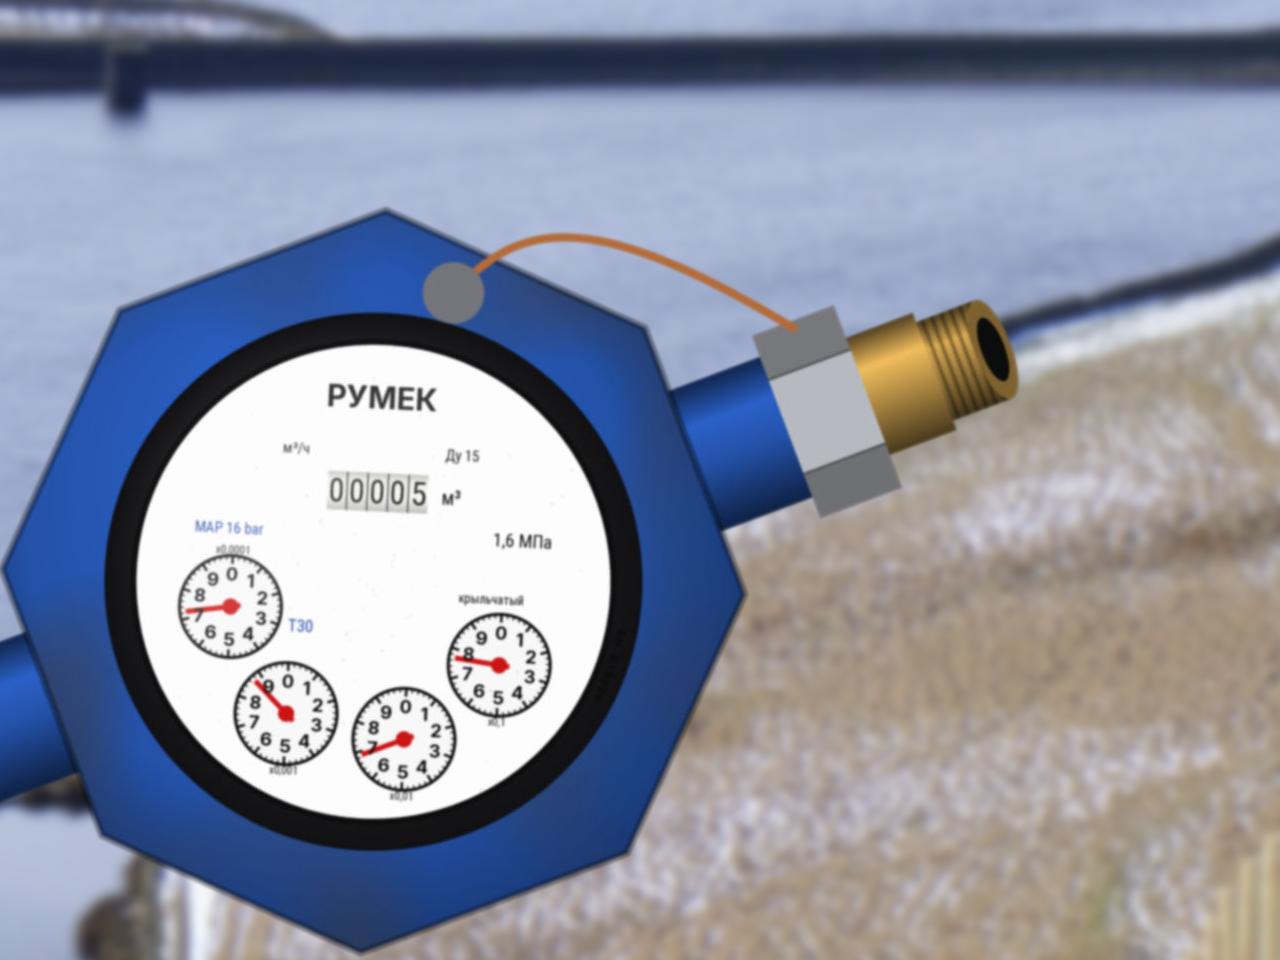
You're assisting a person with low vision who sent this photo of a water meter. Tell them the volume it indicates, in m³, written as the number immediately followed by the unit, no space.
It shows 5.7687m³
